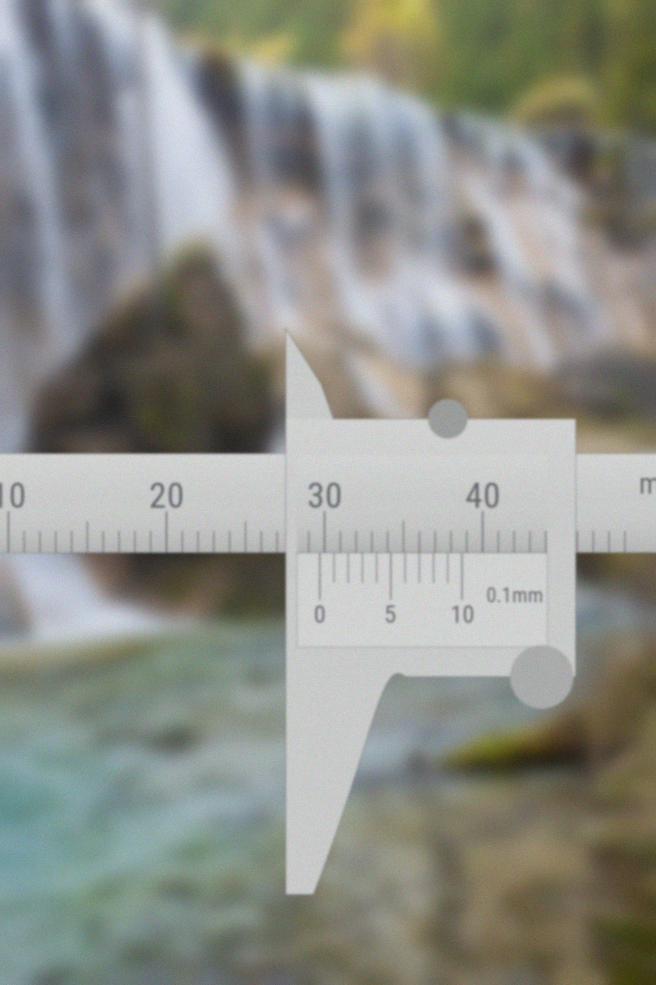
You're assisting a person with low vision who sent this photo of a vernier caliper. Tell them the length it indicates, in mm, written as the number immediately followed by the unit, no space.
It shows 29.7mm
